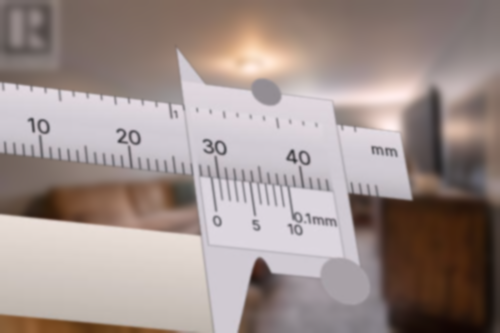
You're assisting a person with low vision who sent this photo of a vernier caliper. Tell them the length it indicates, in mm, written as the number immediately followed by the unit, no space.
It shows 29.2mm
